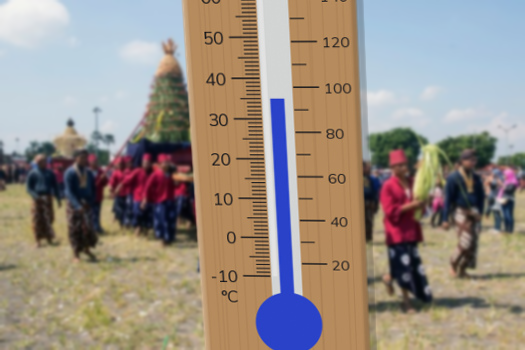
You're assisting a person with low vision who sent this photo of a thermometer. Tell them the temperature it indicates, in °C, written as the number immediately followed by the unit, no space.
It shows 35°C
